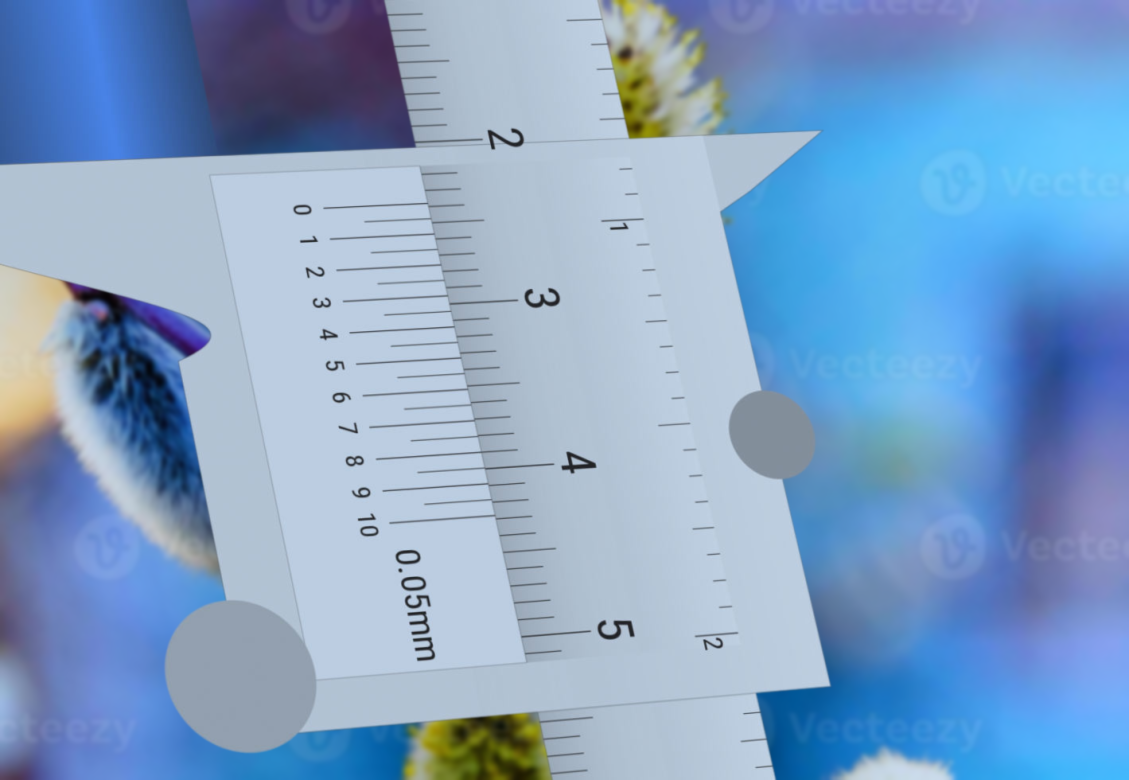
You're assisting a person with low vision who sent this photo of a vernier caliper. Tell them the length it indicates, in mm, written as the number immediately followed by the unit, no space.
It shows 23.8mm
